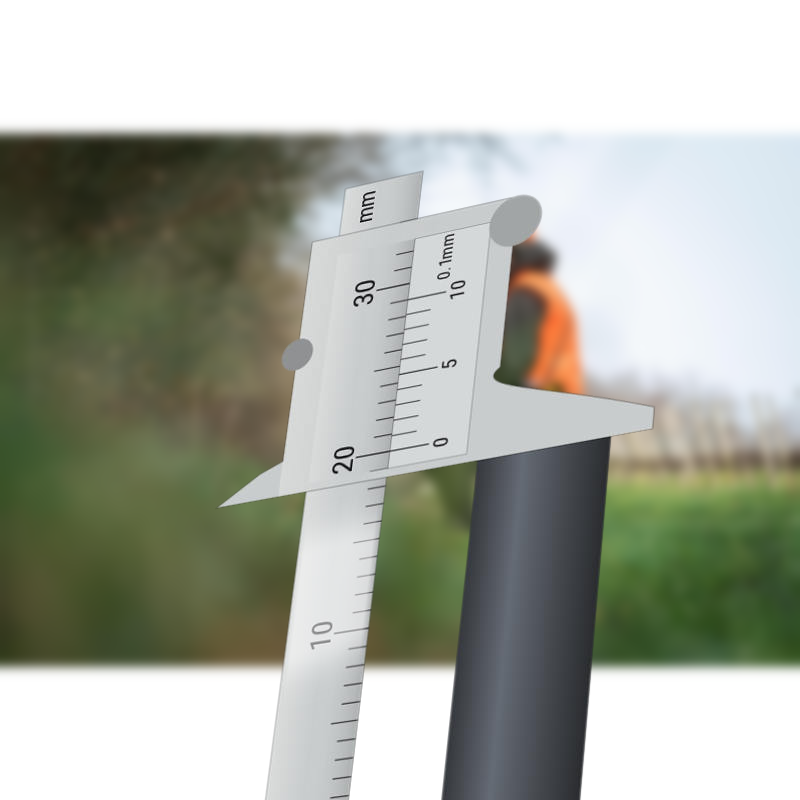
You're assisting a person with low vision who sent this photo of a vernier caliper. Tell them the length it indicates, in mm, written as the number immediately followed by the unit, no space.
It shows 20.0mm
